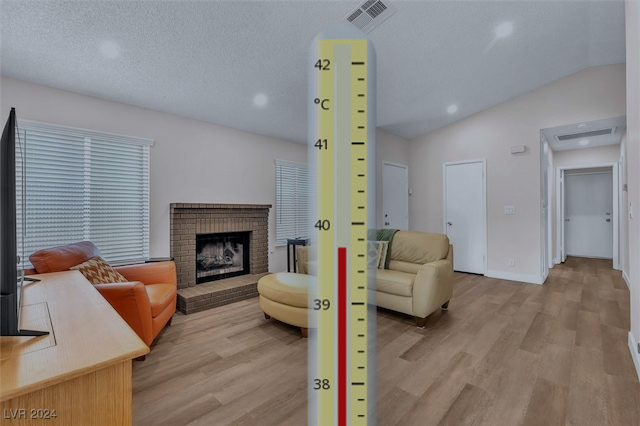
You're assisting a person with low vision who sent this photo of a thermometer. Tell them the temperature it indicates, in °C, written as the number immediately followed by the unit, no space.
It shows 39.7°C
